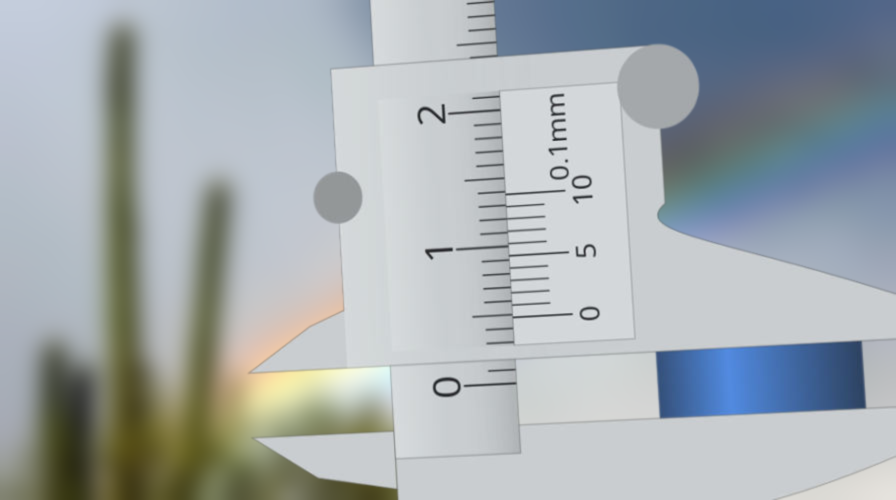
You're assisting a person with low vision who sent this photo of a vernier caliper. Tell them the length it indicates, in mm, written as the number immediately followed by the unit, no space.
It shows 4.8mm
